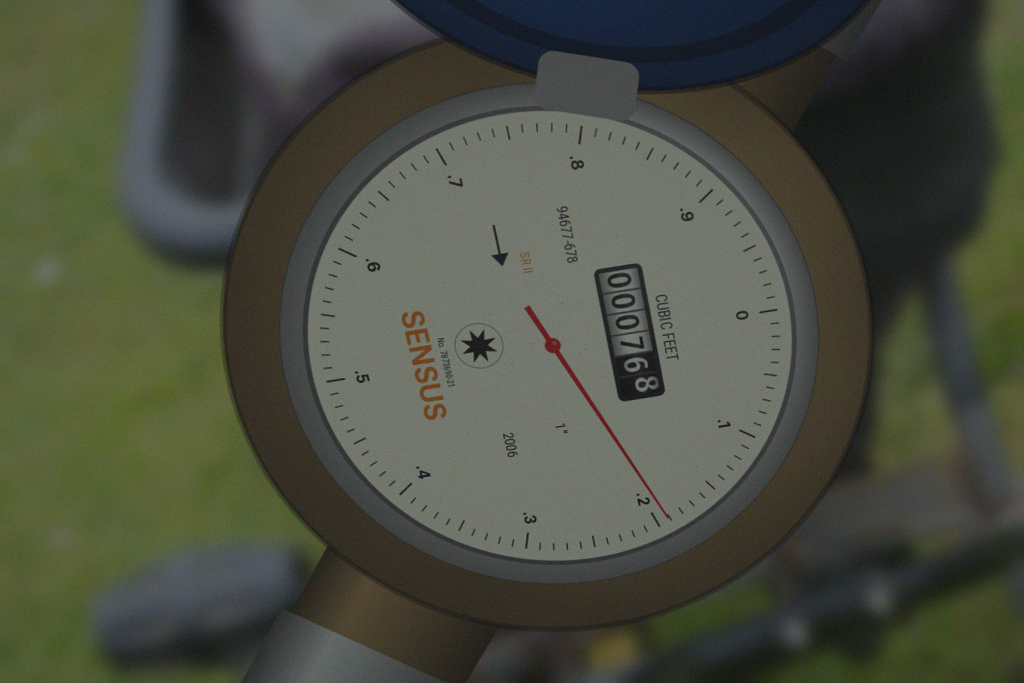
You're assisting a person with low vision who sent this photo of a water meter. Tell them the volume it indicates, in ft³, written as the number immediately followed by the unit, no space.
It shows 768.19ft³
